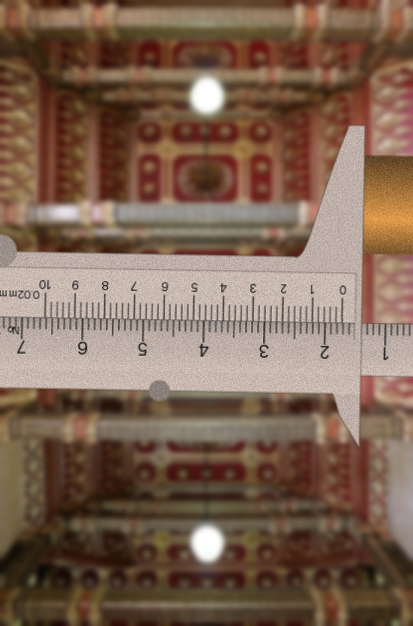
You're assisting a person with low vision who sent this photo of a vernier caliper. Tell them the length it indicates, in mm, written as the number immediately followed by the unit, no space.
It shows 17.2mm
